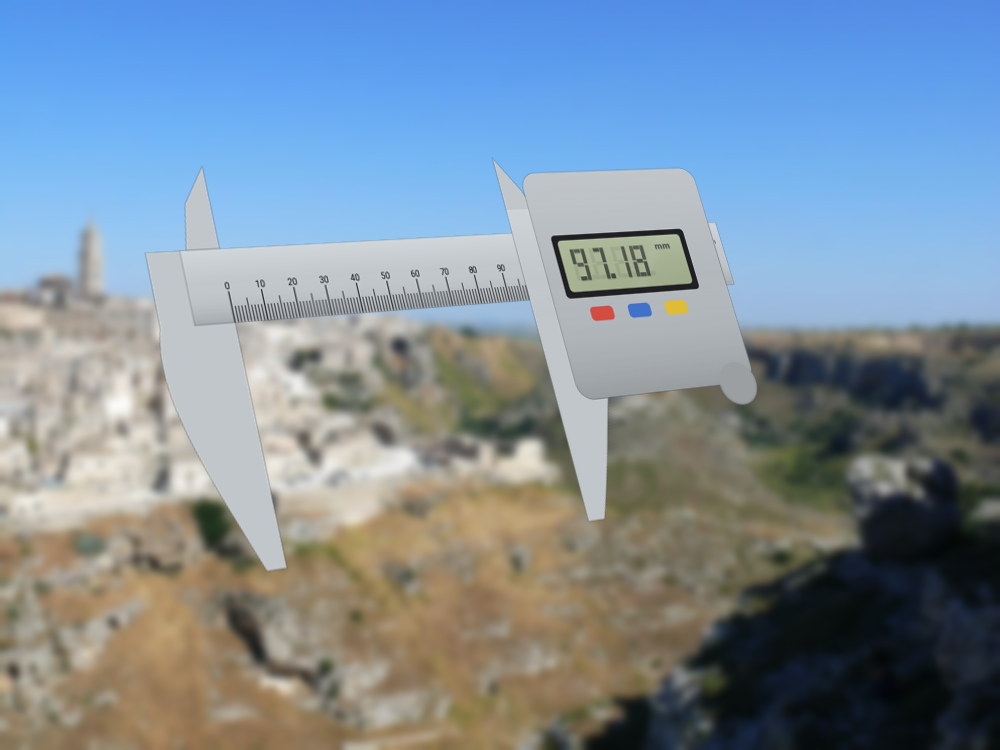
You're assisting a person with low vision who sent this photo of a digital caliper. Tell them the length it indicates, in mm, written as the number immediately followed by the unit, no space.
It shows 97.18mm
